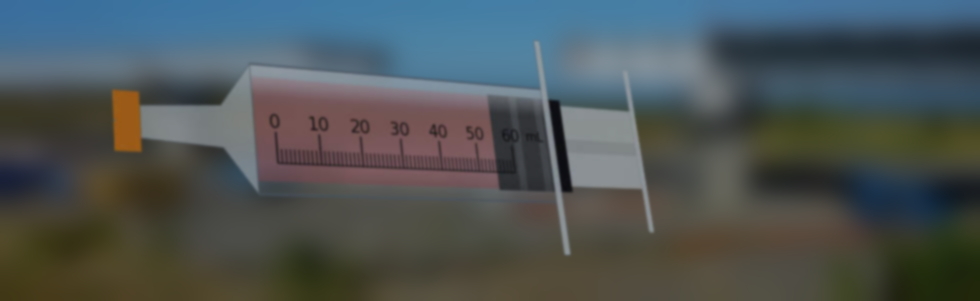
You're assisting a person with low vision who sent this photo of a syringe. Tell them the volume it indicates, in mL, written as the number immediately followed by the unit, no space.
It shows 55mL
